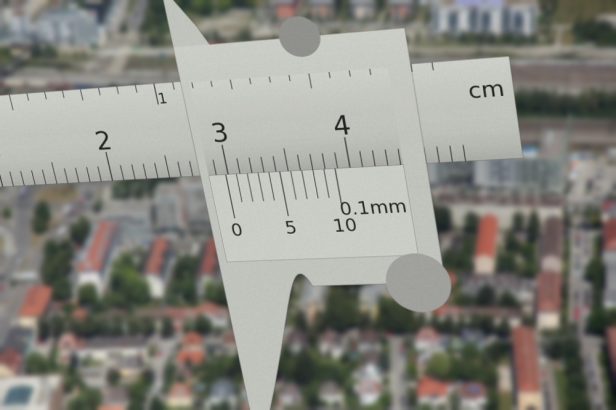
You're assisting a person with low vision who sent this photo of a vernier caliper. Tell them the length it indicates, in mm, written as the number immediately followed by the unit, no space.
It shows 29.8mm
